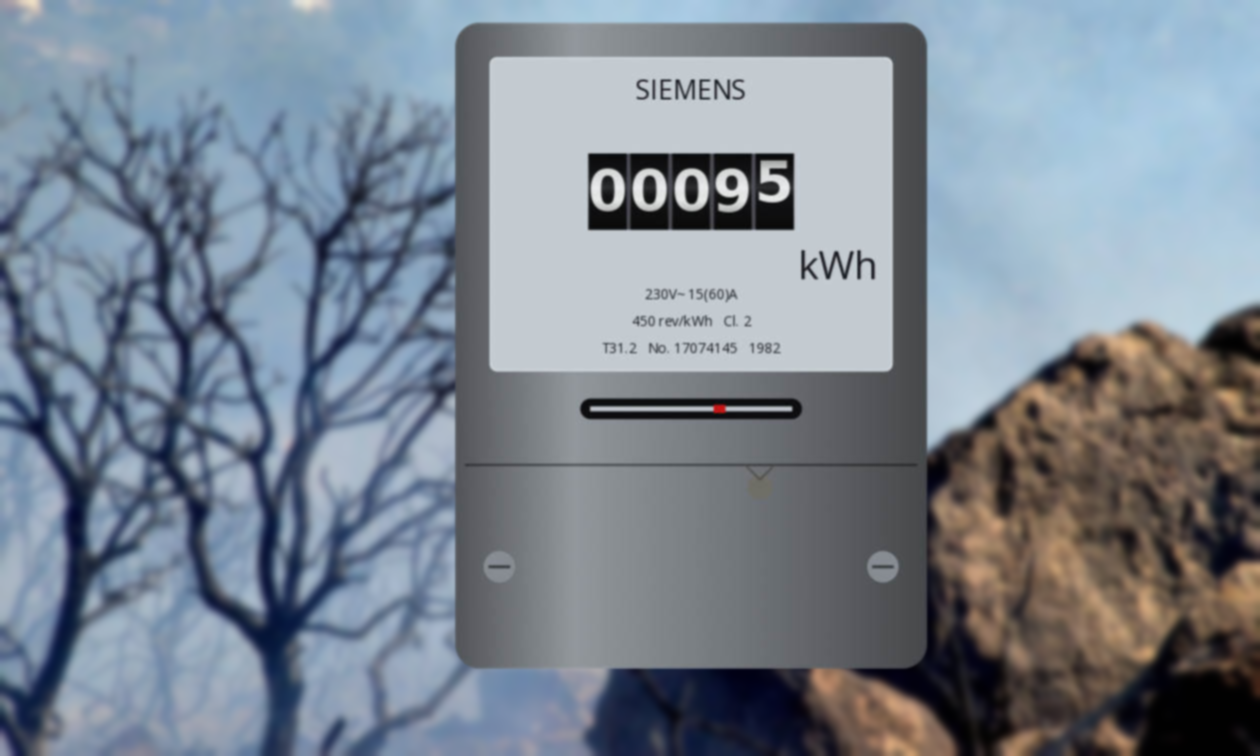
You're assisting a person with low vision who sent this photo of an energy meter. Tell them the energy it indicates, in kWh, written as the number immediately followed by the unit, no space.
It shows 95kWh
